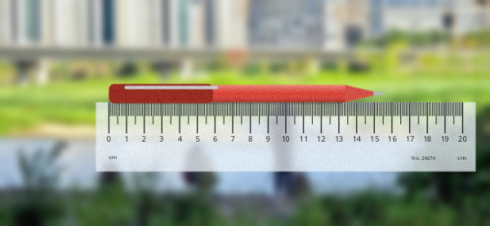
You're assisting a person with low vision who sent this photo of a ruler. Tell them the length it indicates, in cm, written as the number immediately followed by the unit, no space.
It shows 15.5cm
